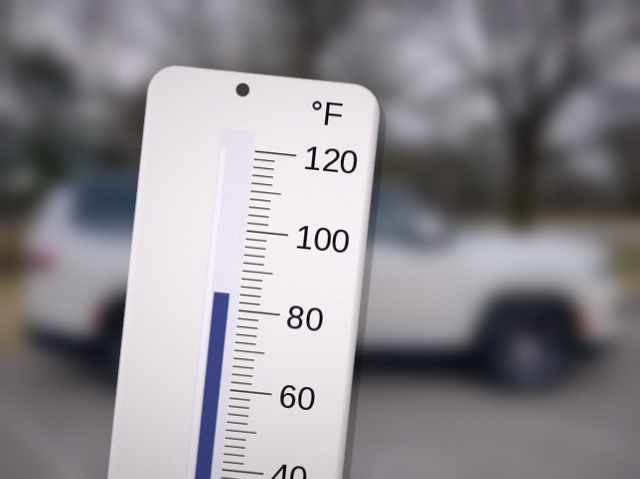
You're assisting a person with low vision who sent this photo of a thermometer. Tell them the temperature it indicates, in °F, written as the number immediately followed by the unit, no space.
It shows 84°F
